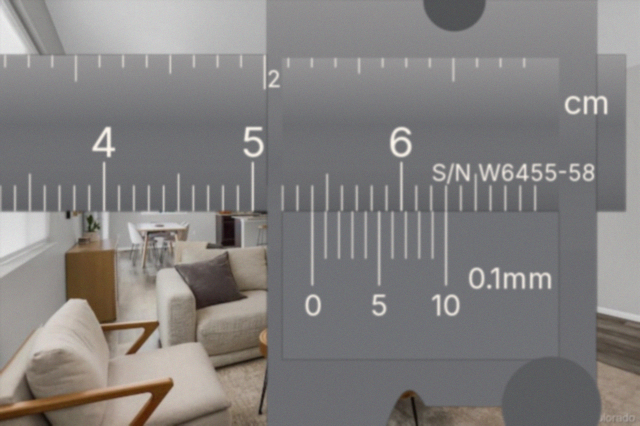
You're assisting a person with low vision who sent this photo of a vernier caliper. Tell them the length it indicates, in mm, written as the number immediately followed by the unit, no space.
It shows 54.0mm
